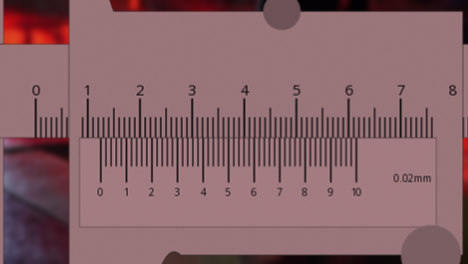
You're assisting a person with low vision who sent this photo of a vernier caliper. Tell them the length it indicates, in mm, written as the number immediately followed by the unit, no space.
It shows 12.5mm
